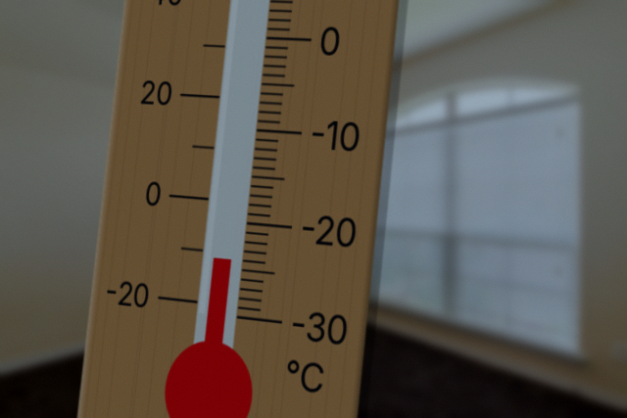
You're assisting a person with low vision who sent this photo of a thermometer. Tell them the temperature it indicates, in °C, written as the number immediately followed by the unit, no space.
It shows -24°C
